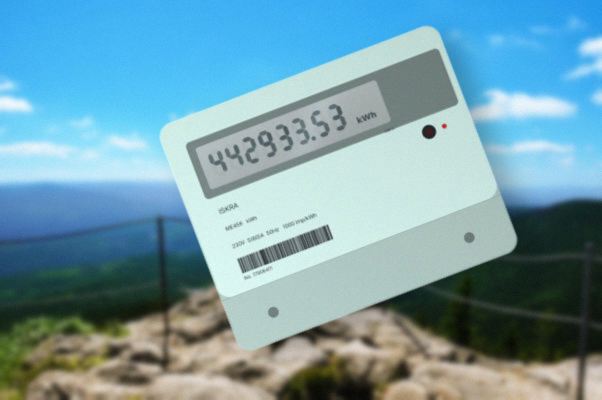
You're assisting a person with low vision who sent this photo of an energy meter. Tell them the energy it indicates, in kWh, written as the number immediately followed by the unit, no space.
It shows 442933.53kWh
